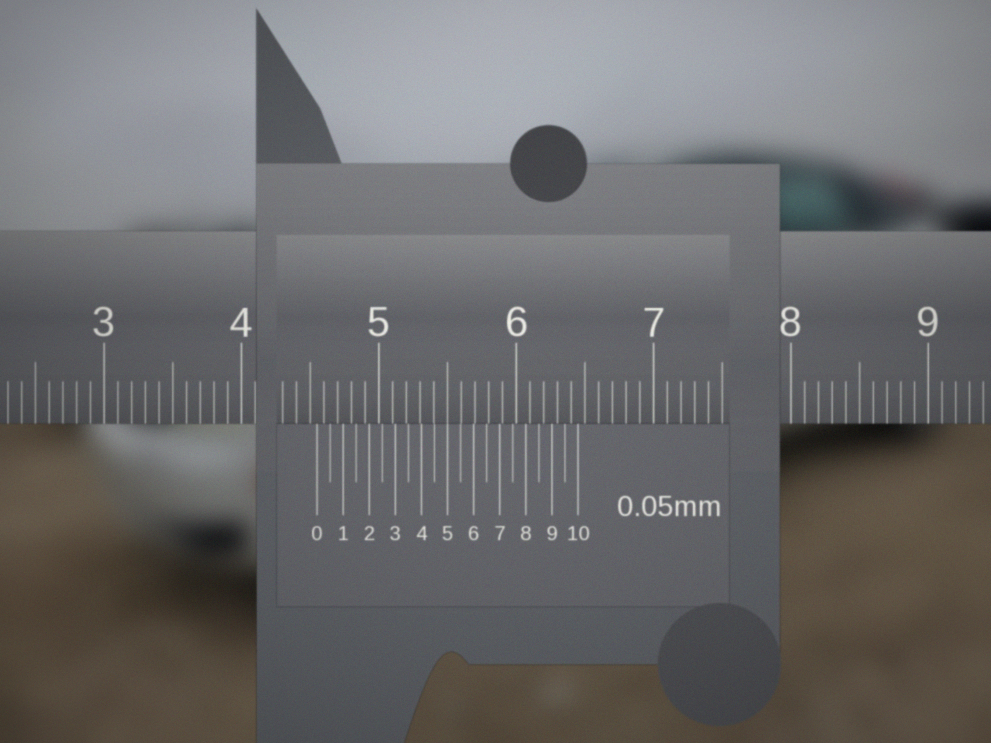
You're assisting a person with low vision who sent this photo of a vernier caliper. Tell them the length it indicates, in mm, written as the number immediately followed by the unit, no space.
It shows 45.5mm
